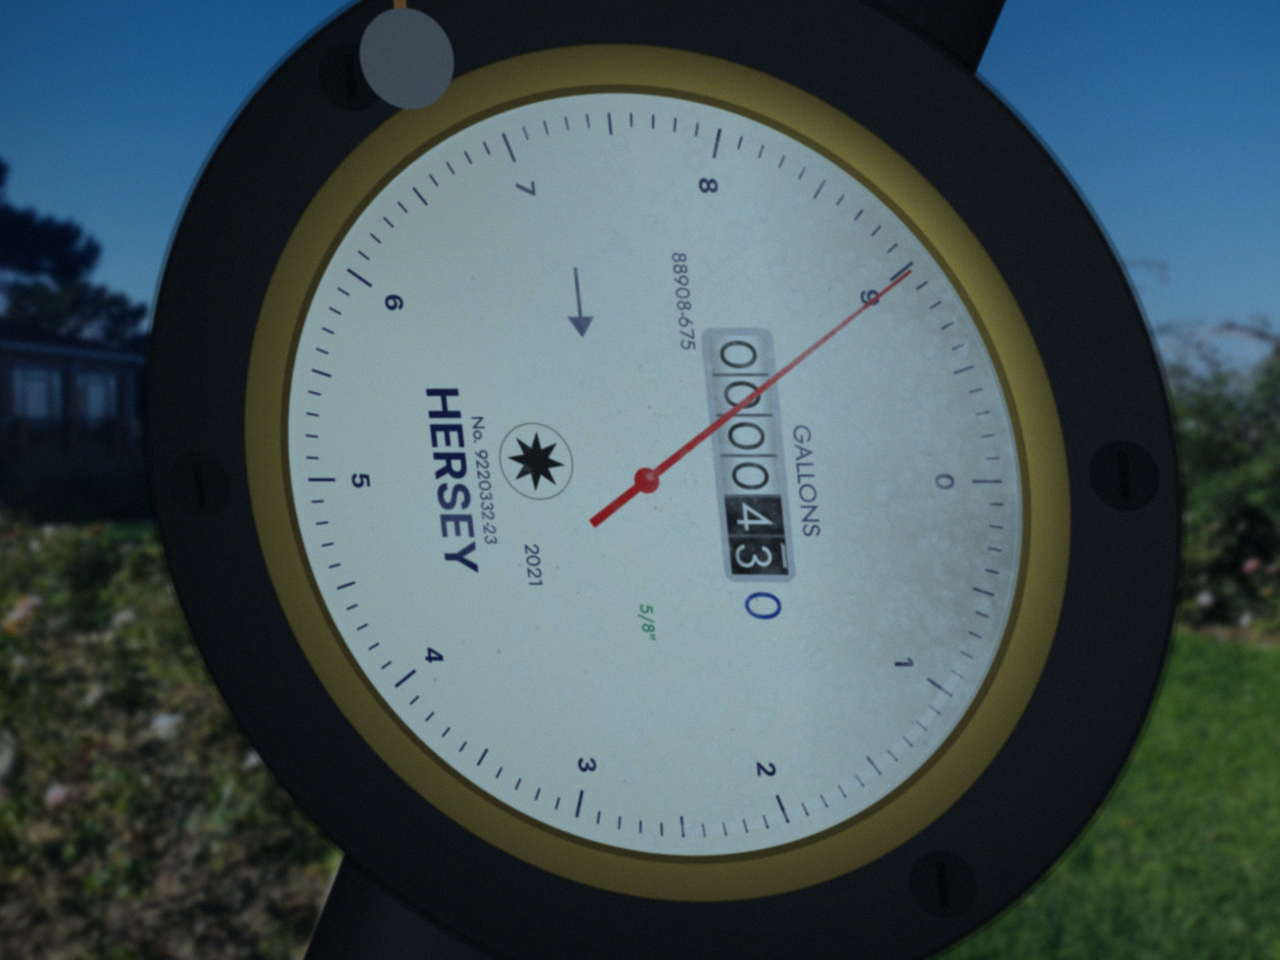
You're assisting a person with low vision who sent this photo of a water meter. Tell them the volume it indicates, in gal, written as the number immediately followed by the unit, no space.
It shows 429.0gal
